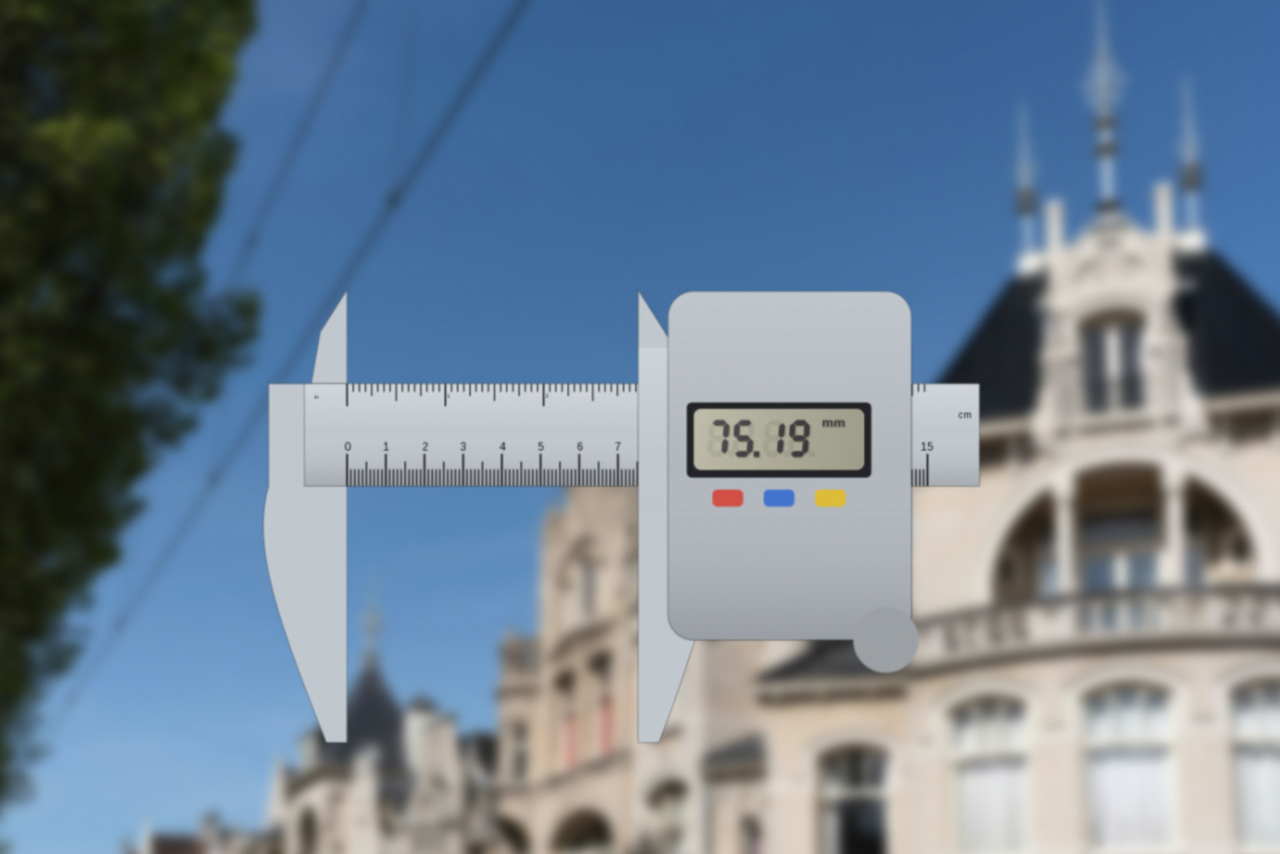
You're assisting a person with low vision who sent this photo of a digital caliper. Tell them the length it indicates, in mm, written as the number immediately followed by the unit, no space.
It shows 75.19mm
